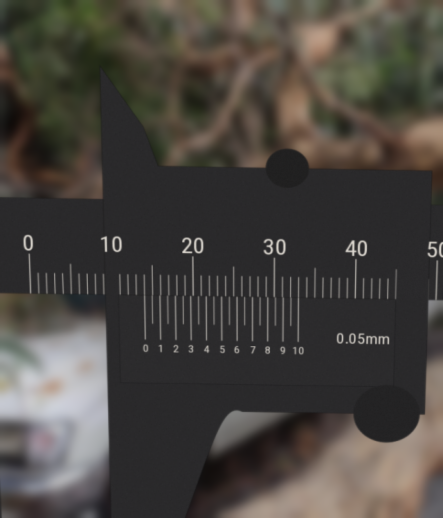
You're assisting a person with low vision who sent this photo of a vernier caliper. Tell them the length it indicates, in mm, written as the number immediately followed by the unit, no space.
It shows 14.0mm
